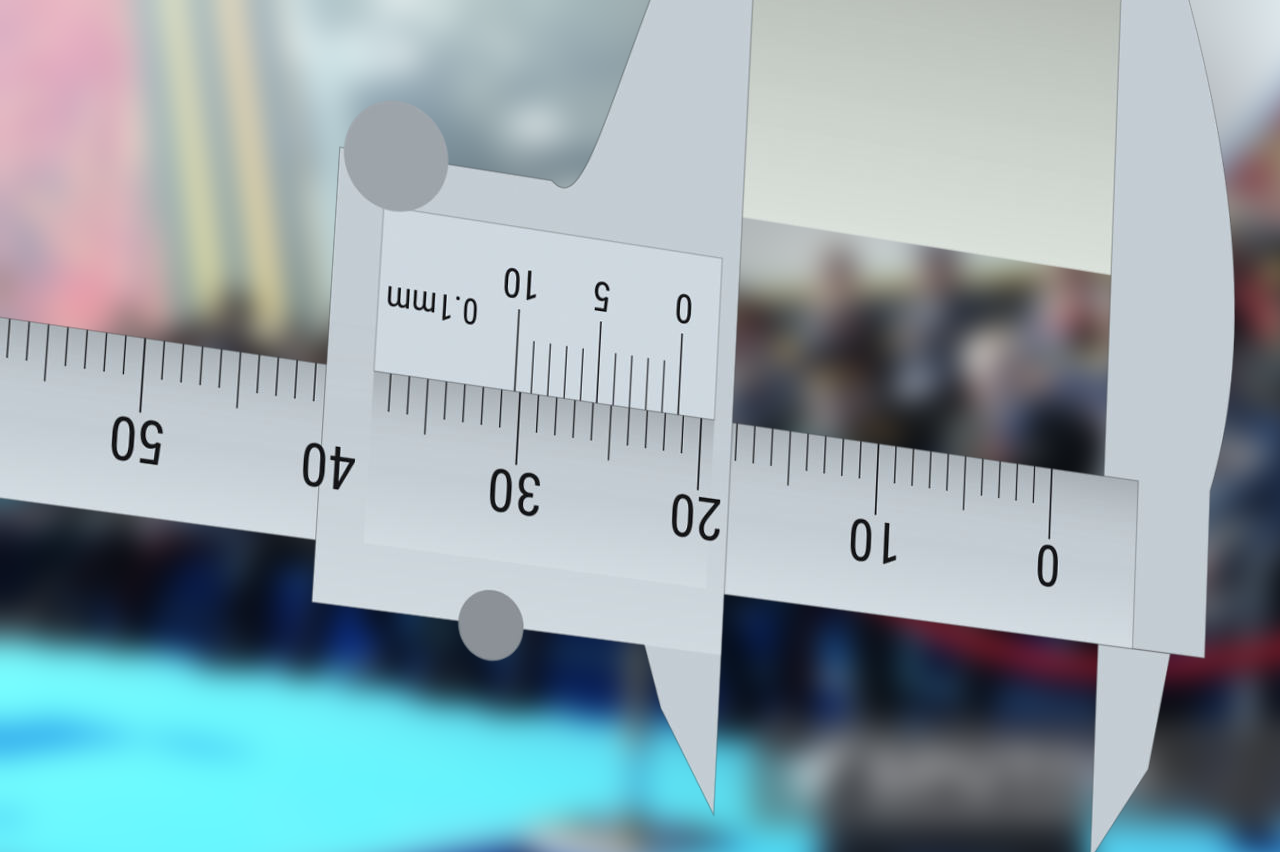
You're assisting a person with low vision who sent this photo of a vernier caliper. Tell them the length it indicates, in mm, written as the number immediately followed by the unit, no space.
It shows 21.3mm
